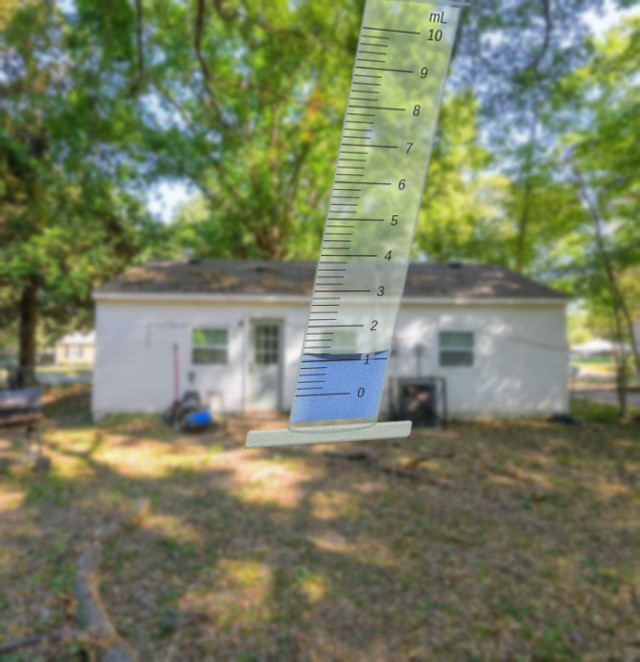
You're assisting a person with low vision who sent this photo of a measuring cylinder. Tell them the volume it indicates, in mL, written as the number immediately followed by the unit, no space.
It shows 1mL
